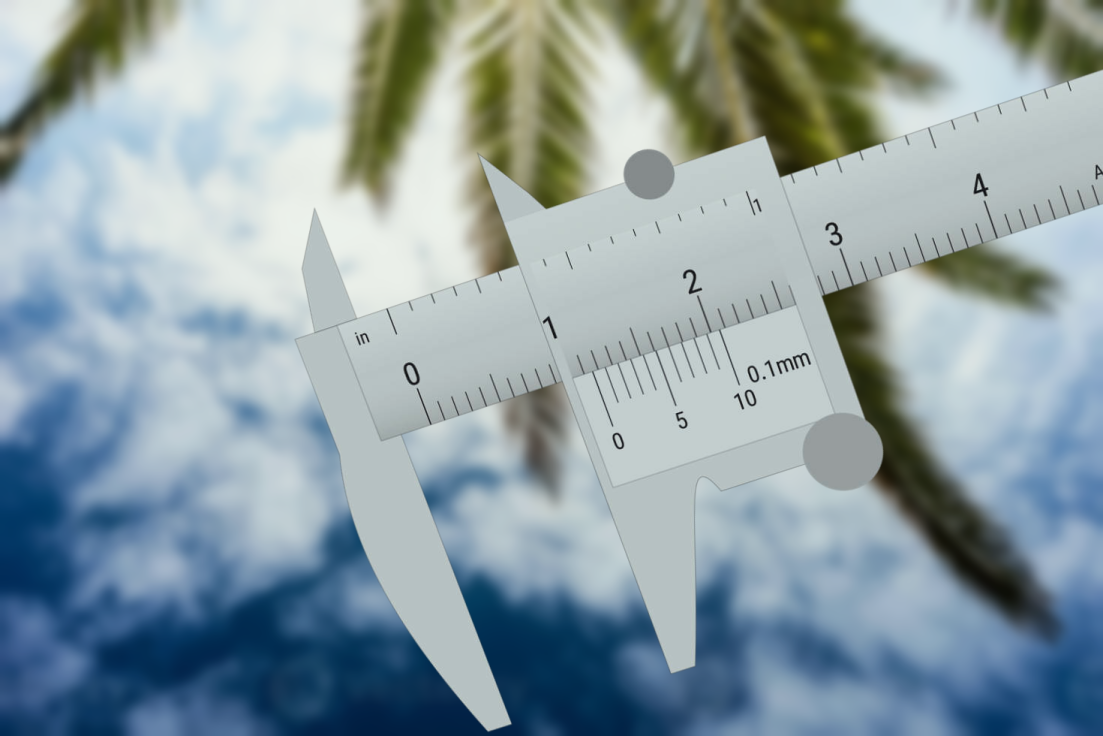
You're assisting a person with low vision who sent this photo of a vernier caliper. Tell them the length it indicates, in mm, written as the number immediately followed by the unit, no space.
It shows 11.6mm
